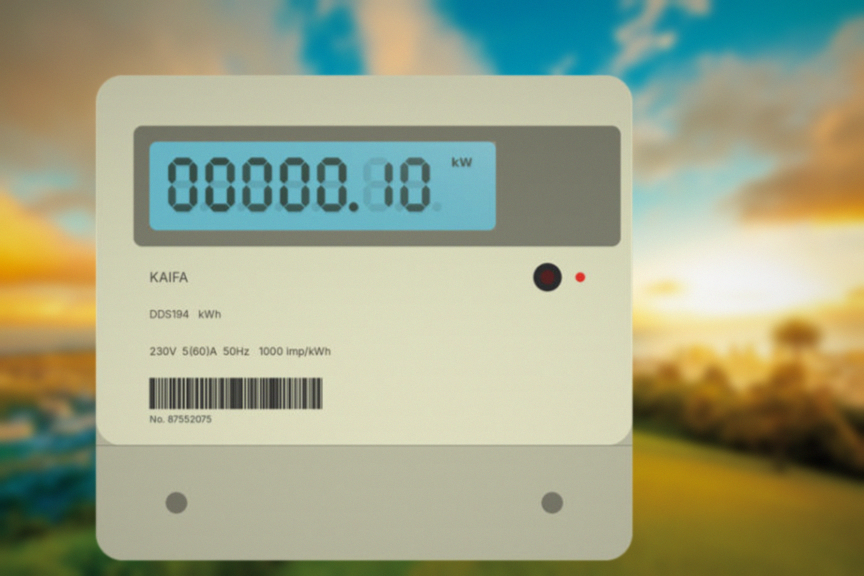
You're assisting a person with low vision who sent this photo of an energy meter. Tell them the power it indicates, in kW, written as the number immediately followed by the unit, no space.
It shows 0.10kW
